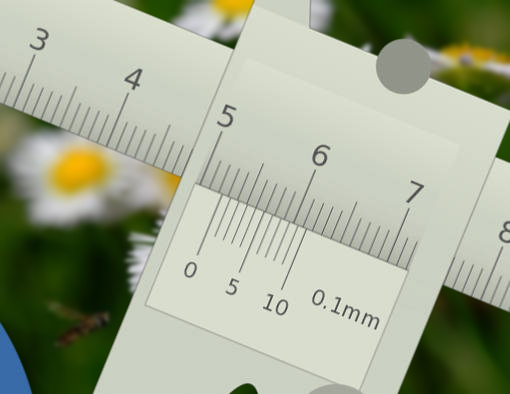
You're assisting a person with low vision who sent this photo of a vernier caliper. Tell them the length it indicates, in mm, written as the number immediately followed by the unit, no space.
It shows 52.4mm
